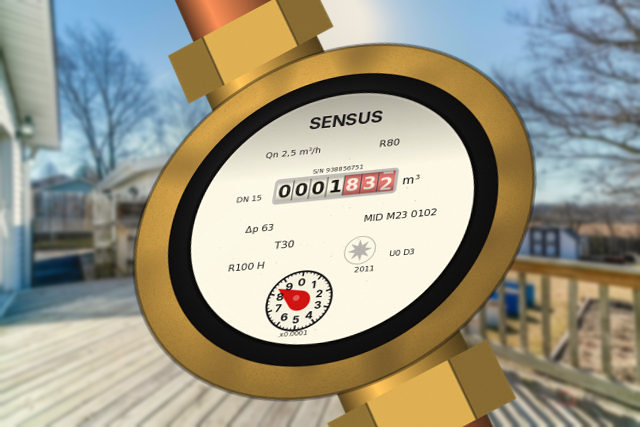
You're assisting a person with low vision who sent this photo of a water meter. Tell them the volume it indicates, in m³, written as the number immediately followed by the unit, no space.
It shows 1.8318m³
